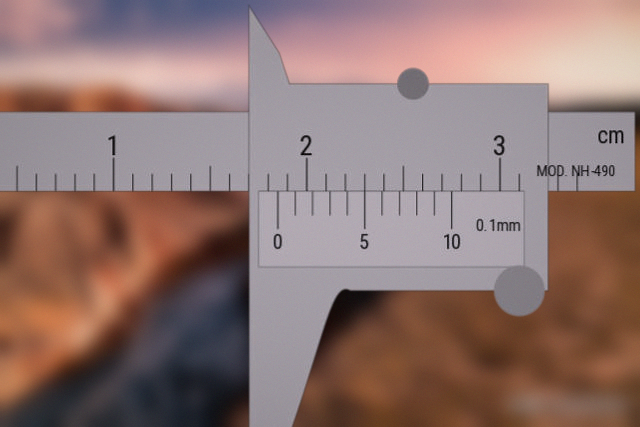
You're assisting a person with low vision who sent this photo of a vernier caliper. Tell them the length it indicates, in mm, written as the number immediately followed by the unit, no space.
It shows 18.5mm
